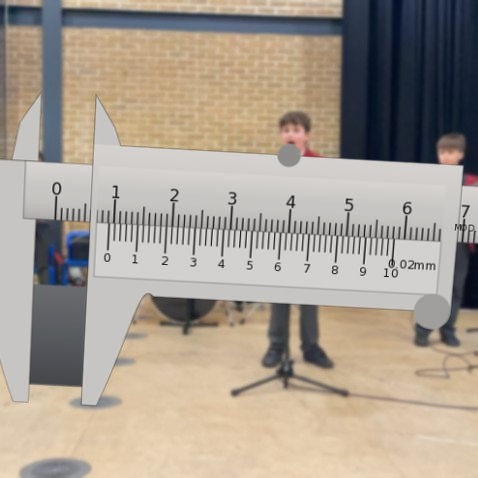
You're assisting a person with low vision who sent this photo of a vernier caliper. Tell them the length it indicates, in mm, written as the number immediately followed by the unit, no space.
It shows 9.2mm
